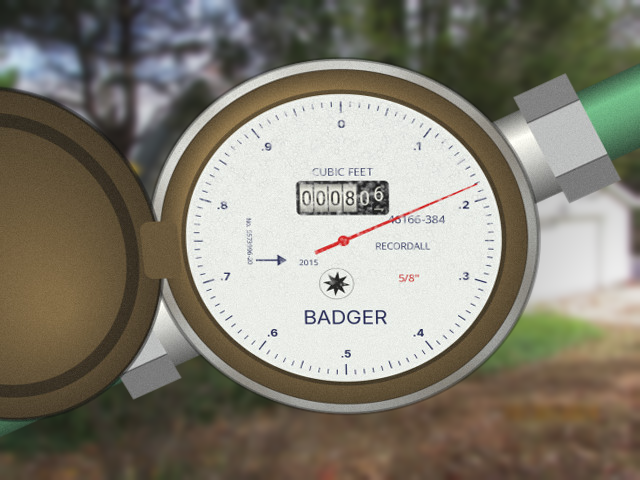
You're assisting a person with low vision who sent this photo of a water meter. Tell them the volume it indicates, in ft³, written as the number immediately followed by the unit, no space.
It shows 806.18ft³
